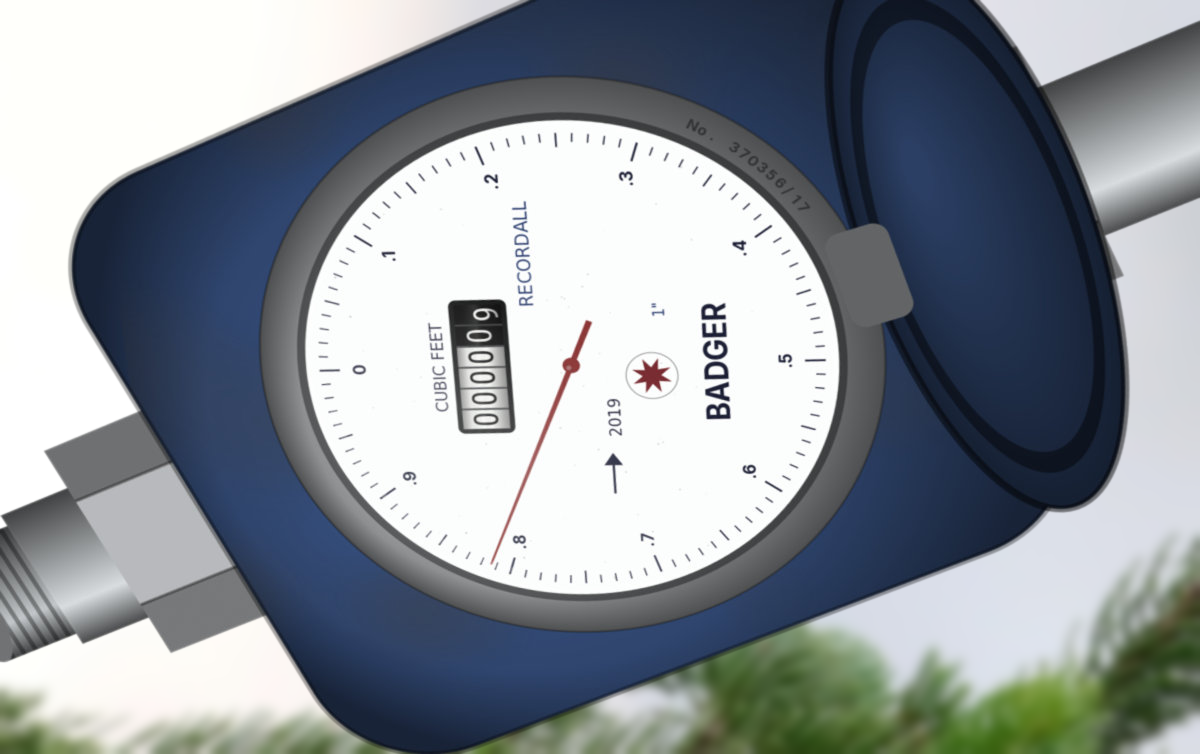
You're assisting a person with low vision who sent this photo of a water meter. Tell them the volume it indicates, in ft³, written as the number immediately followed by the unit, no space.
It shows 8.81ft³
